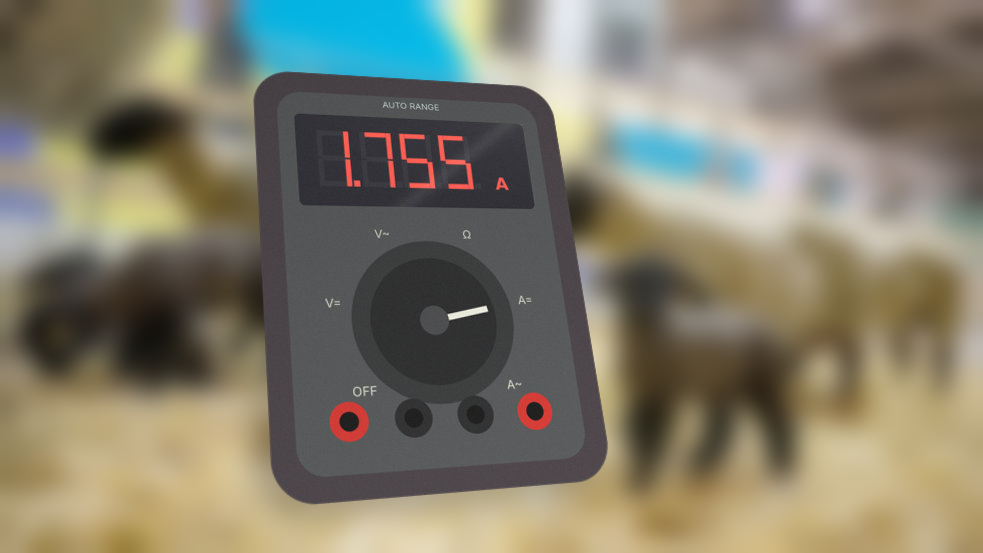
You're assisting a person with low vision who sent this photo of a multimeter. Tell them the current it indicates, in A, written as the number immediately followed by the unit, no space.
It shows 1.755A
